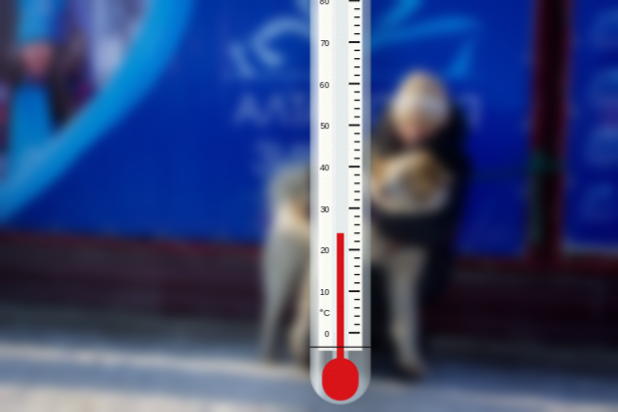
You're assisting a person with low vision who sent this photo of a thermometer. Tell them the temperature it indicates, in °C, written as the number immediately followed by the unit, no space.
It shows 24°C
